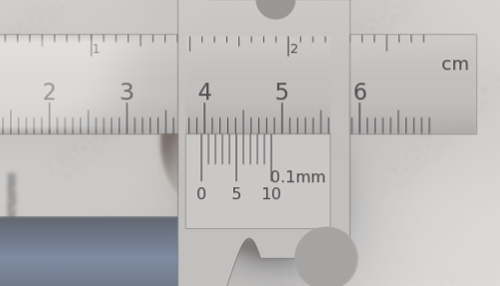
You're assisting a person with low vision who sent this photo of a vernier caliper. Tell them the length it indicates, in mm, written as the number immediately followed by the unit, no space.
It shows 39.6mm
